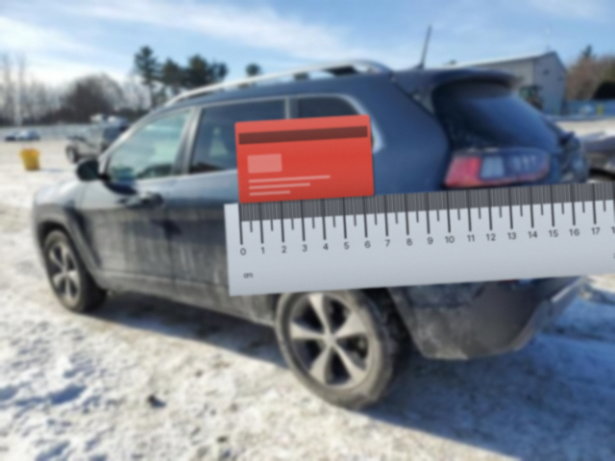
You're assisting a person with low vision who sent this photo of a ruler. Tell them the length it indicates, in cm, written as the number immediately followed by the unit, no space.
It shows 6.5cm
